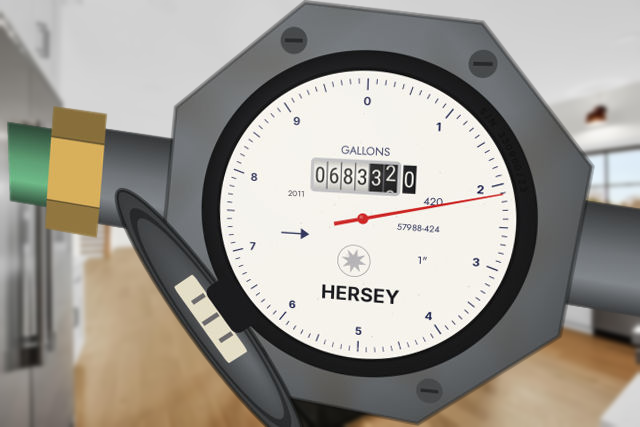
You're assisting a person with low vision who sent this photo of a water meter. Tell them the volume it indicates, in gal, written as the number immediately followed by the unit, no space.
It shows 683322.1gal
